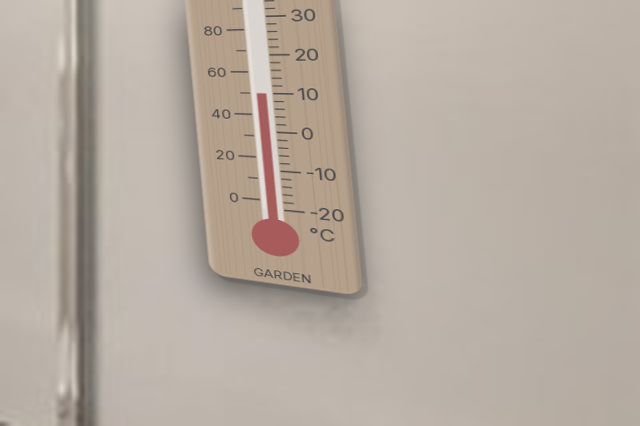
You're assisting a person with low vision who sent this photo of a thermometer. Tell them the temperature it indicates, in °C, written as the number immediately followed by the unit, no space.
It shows 10°C
